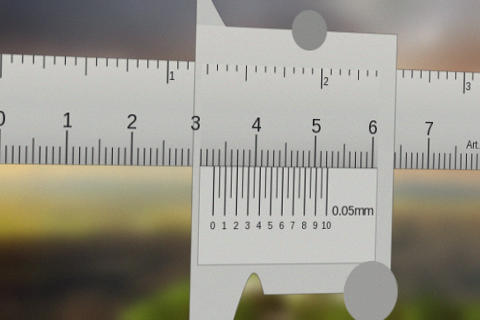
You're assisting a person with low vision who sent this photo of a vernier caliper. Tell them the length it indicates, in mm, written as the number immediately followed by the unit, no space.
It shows 33.2mm
